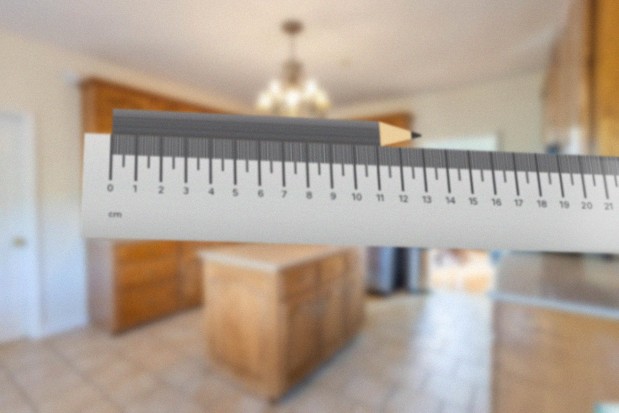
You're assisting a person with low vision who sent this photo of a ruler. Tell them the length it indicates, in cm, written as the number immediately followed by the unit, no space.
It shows 13cm
